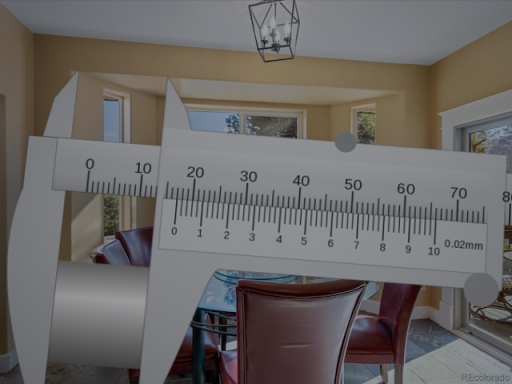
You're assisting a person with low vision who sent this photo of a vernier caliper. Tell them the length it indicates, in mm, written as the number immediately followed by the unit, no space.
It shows 17.0mm
